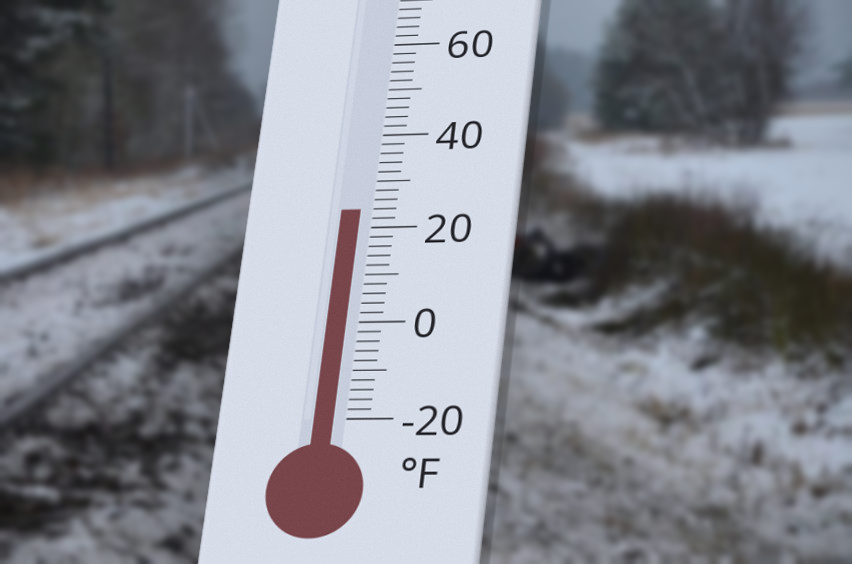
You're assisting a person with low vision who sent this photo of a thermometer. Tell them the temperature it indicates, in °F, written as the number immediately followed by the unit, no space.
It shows 24°F
